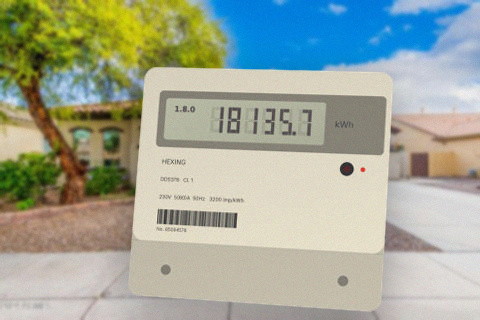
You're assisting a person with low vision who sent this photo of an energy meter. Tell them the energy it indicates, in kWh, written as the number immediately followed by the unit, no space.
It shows 18135.7kWh
